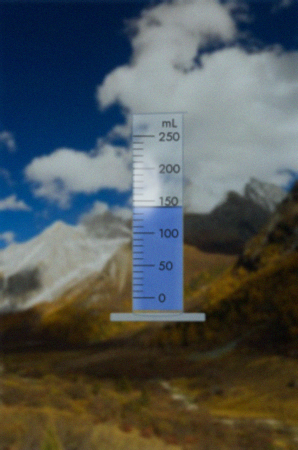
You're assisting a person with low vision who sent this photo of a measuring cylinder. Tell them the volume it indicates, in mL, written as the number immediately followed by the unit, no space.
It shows 140mL
